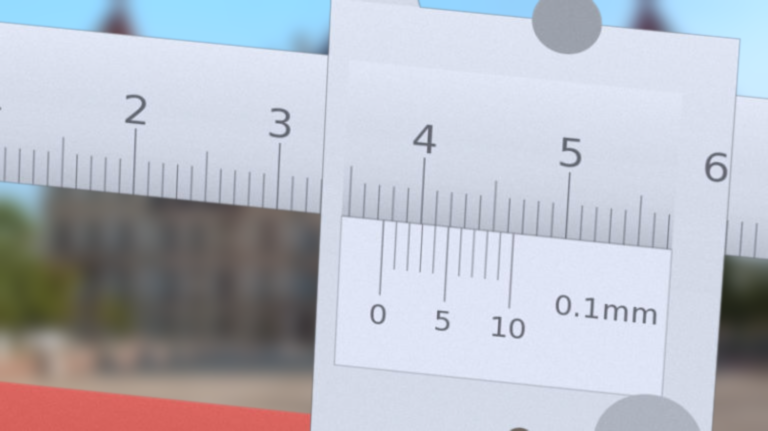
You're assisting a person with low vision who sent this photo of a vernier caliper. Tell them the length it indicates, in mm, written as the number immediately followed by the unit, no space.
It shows 37.4mm
